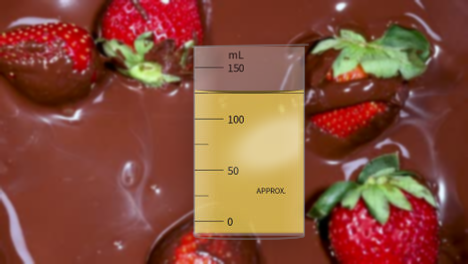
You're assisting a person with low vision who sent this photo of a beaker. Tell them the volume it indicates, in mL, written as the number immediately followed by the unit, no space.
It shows 125mL
